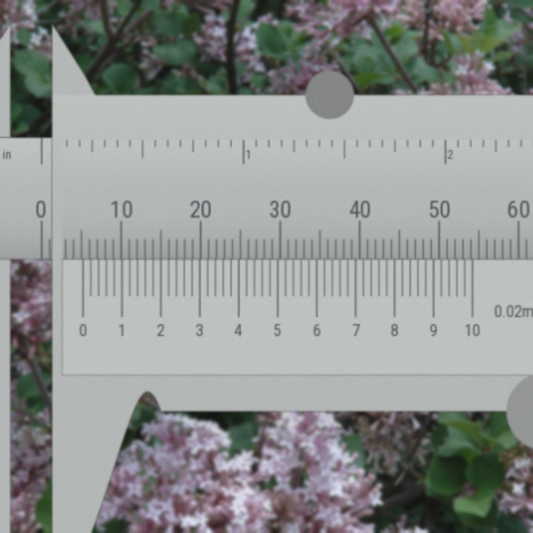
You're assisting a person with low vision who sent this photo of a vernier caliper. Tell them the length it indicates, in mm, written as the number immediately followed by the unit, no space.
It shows 5.2mm
